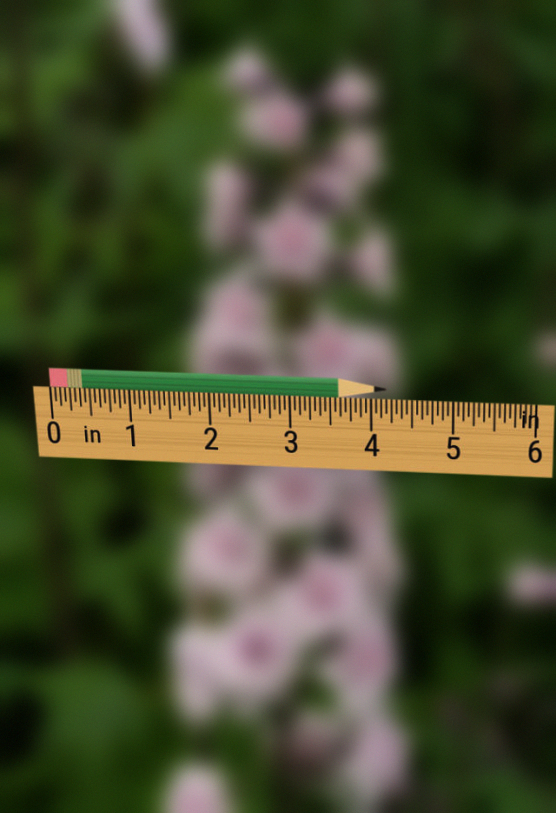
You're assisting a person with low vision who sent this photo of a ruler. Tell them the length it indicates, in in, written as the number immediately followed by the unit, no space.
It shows 4.1875in
